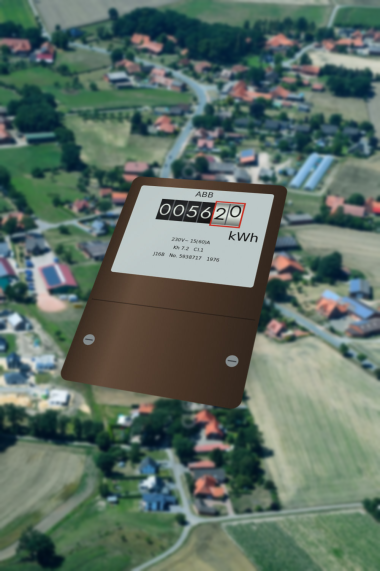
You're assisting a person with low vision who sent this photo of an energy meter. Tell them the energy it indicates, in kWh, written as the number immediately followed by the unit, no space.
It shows 56.20kWh
